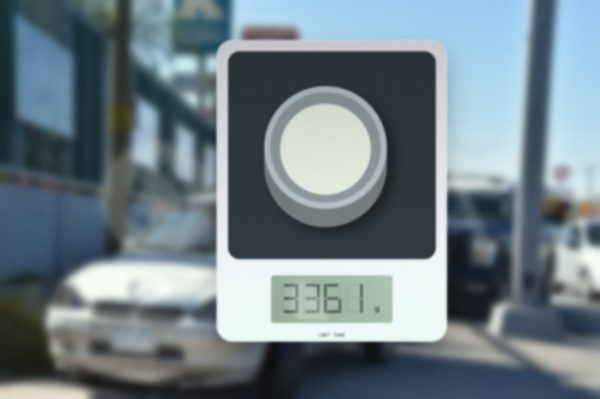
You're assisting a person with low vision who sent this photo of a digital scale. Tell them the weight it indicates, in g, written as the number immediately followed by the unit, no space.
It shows 3361g
